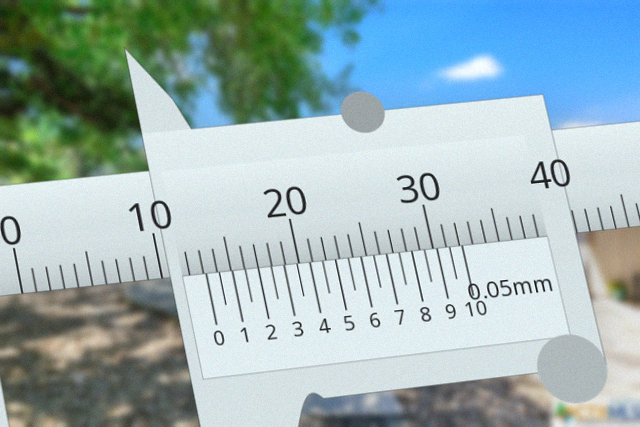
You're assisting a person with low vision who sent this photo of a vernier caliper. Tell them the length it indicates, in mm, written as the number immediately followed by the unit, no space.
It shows 13.2mm
